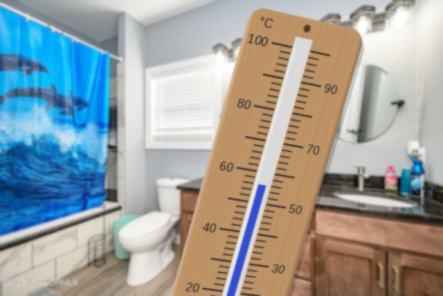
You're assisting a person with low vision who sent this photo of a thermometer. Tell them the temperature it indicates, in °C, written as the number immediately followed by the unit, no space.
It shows 56°C
